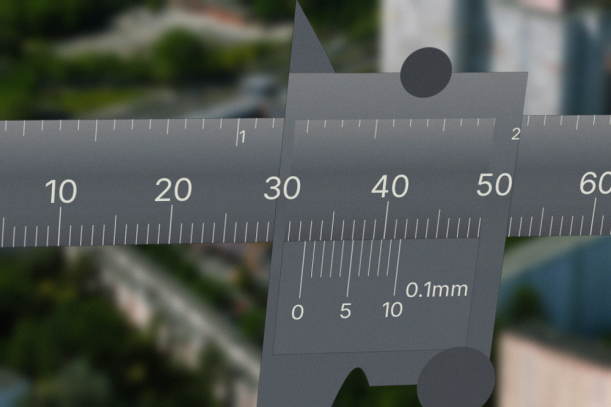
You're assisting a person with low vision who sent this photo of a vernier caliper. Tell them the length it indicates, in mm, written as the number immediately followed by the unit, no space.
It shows 32.6mm
